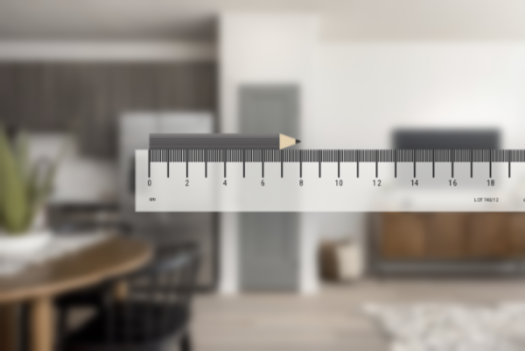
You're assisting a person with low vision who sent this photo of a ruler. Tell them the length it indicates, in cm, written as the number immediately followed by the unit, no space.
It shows 8cm
